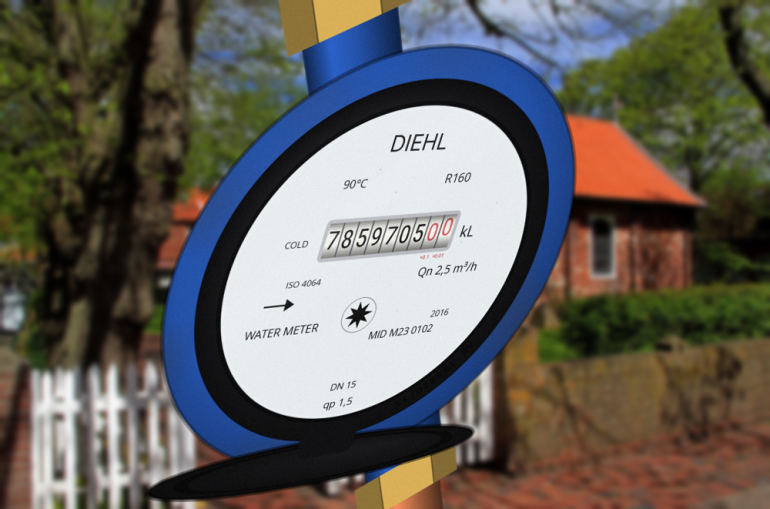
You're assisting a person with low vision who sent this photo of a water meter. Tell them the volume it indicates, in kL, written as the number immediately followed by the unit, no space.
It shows 7859705.00kL
